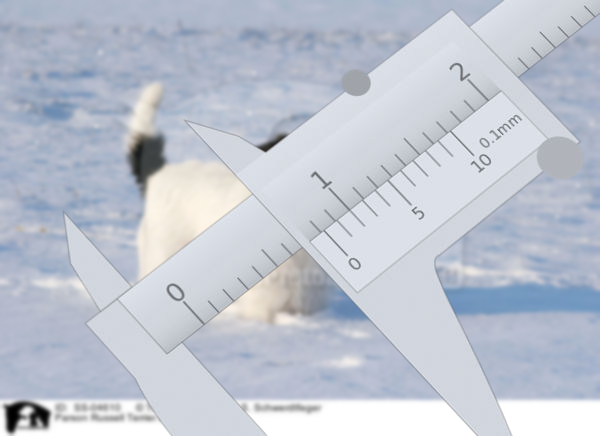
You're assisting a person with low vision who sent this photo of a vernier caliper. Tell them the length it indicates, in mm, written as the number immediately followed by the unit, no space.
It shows 8.2mm
